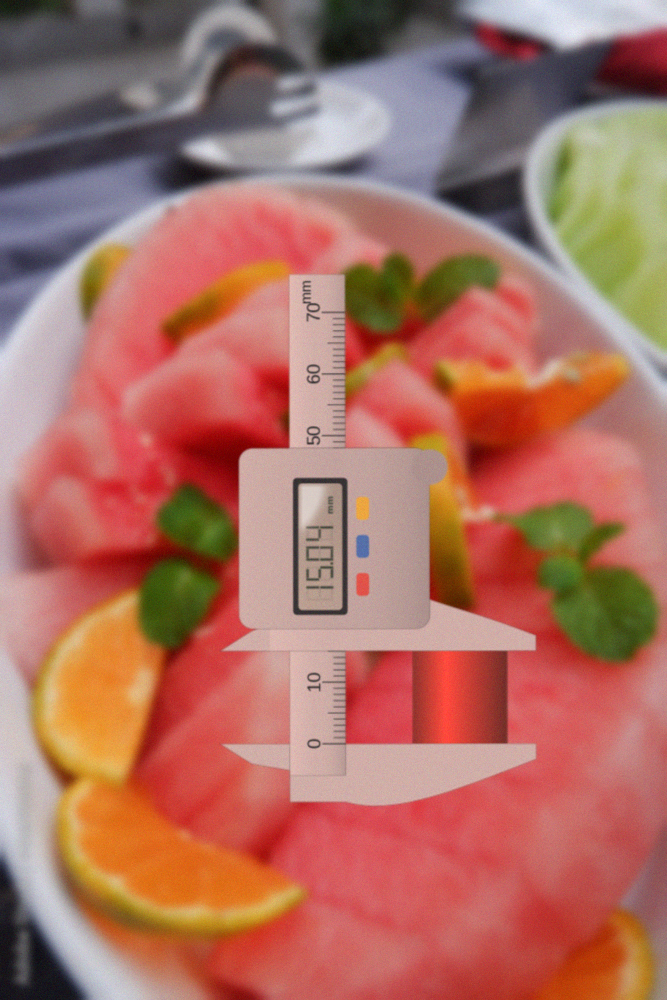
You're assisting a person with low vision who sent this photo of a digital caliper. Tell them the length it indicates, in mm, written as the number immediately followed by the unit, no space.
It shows 15.04mm
